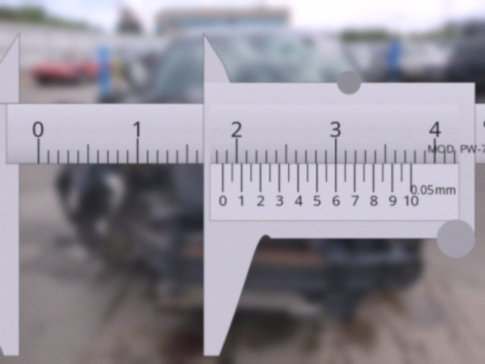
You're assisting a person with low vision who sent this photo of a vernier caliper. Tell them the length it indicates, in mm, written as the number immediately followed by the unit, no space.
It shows 18.6mm
